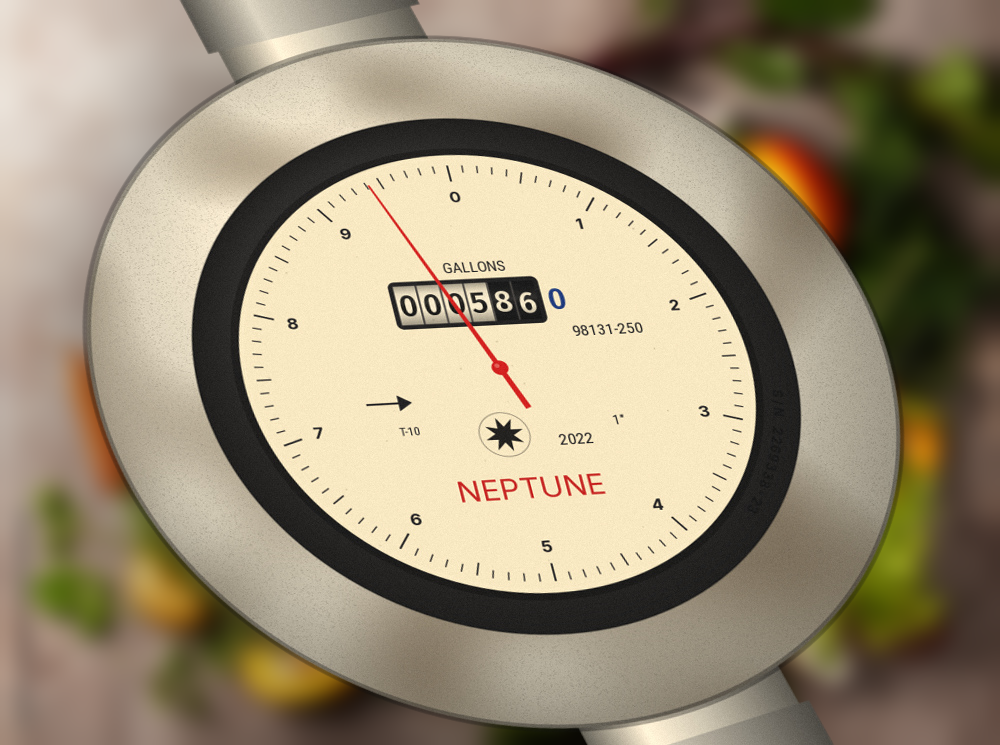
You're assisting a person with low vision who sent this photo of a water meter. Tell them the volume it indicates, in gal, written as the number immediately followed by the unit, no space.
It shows 5859.4gal
